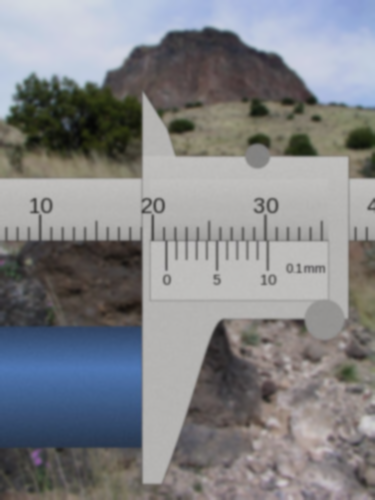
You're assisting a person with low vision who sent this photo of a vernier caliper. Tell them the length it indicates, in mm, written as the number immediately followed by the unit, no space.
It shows 21.2mm
